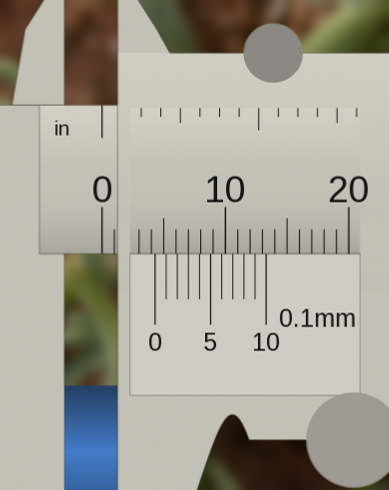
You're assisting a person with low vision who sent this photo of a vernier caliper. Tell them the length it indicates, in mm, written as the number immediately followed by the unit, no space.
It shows 4.3mm
